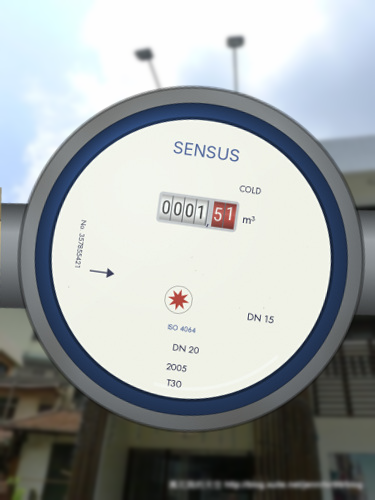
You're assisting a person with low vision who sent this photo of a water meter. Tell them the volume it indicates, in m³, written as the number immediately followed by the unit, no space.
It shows 1.51m³
